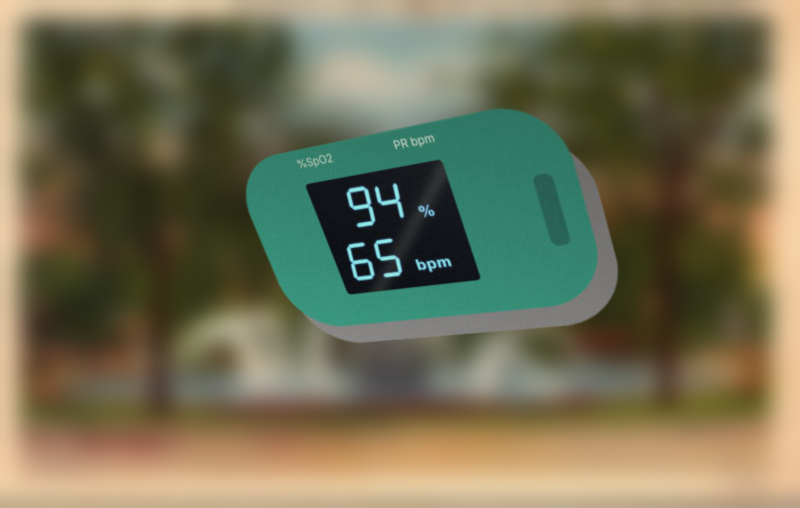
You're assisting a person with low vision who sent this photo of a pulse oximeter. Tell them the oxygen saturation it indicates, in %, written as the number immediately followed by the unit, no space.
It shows 94%
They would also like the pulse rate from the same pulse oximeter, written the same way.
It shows 65bpm
